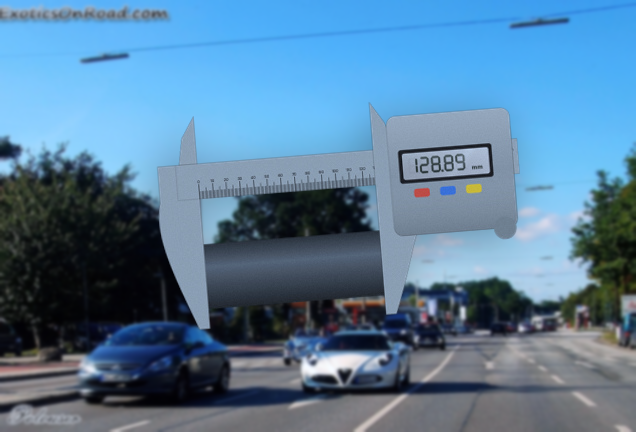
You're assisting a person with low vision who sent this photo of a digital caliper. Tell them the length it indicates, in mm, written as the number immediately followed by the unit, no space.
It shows 128.89mm
